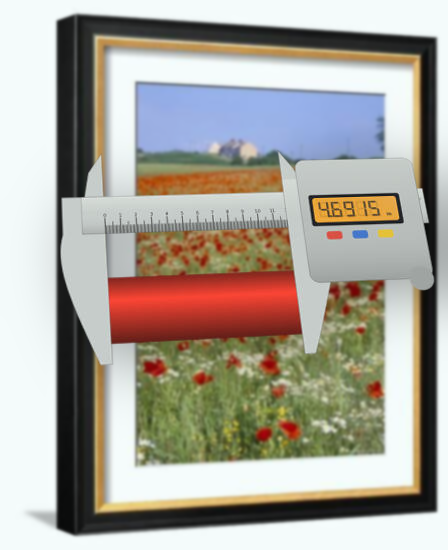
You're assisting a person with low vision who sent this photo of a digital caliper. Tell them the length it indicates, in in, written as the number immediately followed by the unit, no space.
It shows 4.6915in
